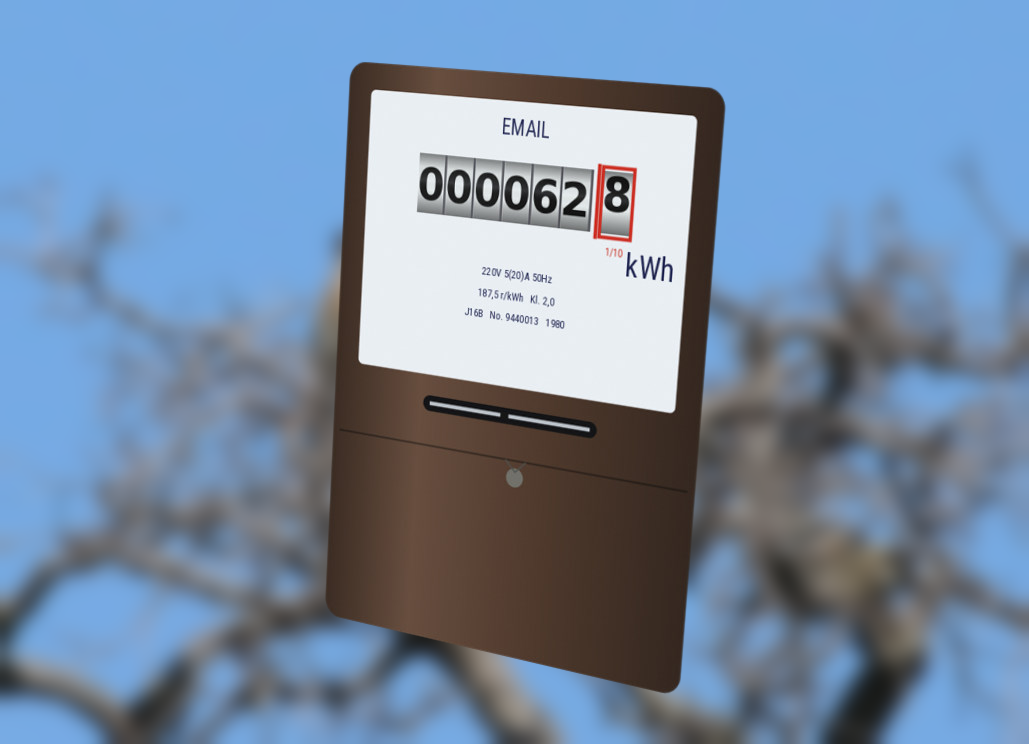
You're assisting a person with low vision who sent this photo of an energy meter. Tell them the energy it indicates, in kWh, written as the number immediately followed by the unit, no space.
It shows 62.8kWh
